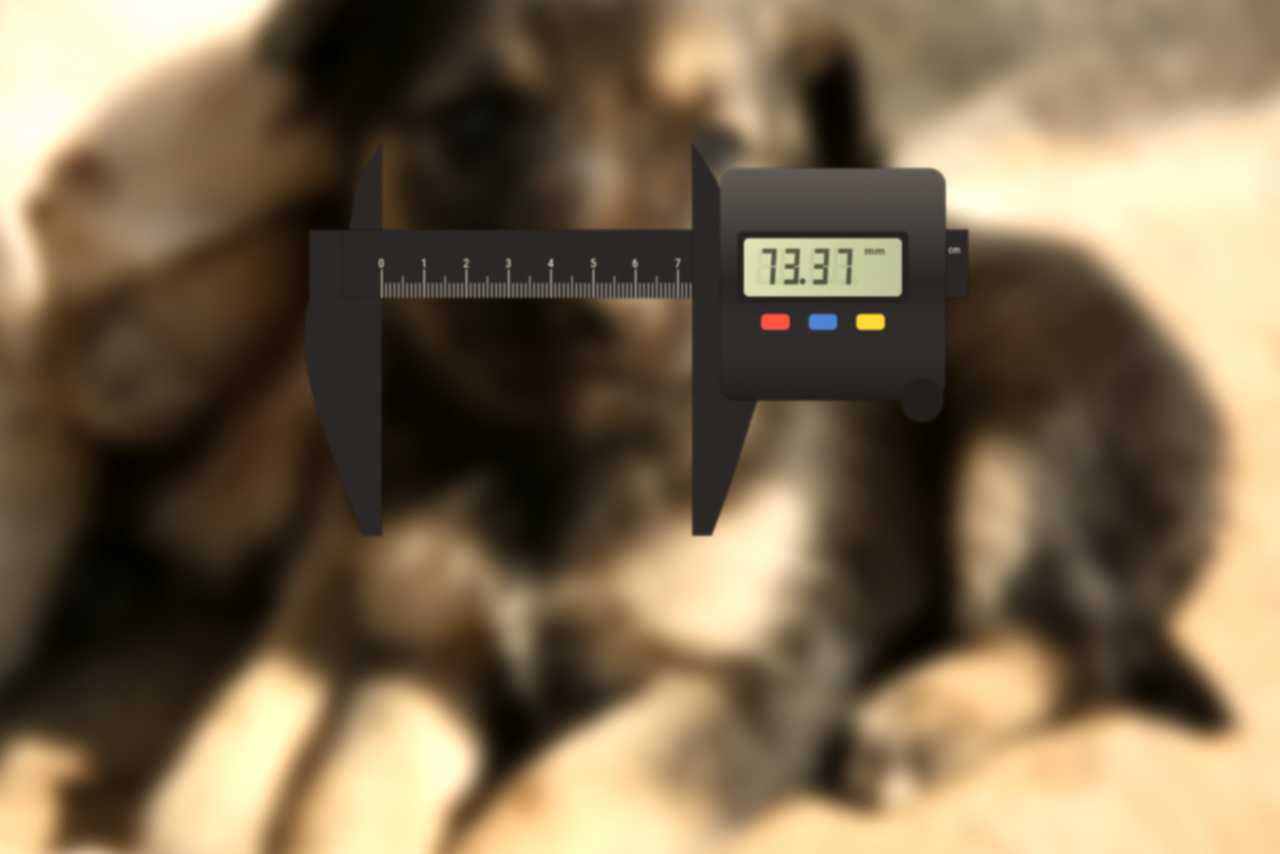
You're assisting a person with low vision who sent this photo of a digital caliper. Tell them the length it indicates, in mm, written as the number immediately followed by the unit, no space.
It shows 73.37mm
